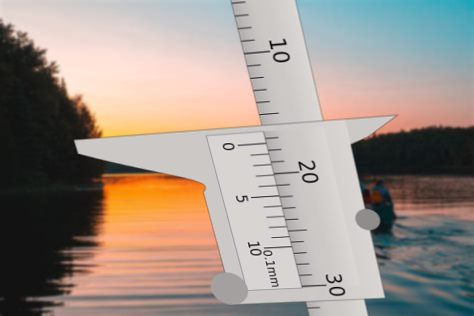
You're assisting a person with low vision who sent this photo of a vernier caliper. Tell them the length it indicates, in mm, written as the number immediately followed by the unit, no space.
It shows 17.4mm
